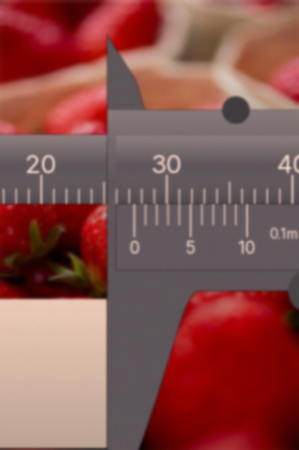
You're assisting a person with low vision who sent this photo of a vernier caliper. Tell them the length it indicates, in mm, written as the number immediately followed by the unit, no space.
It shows 27.4mm
